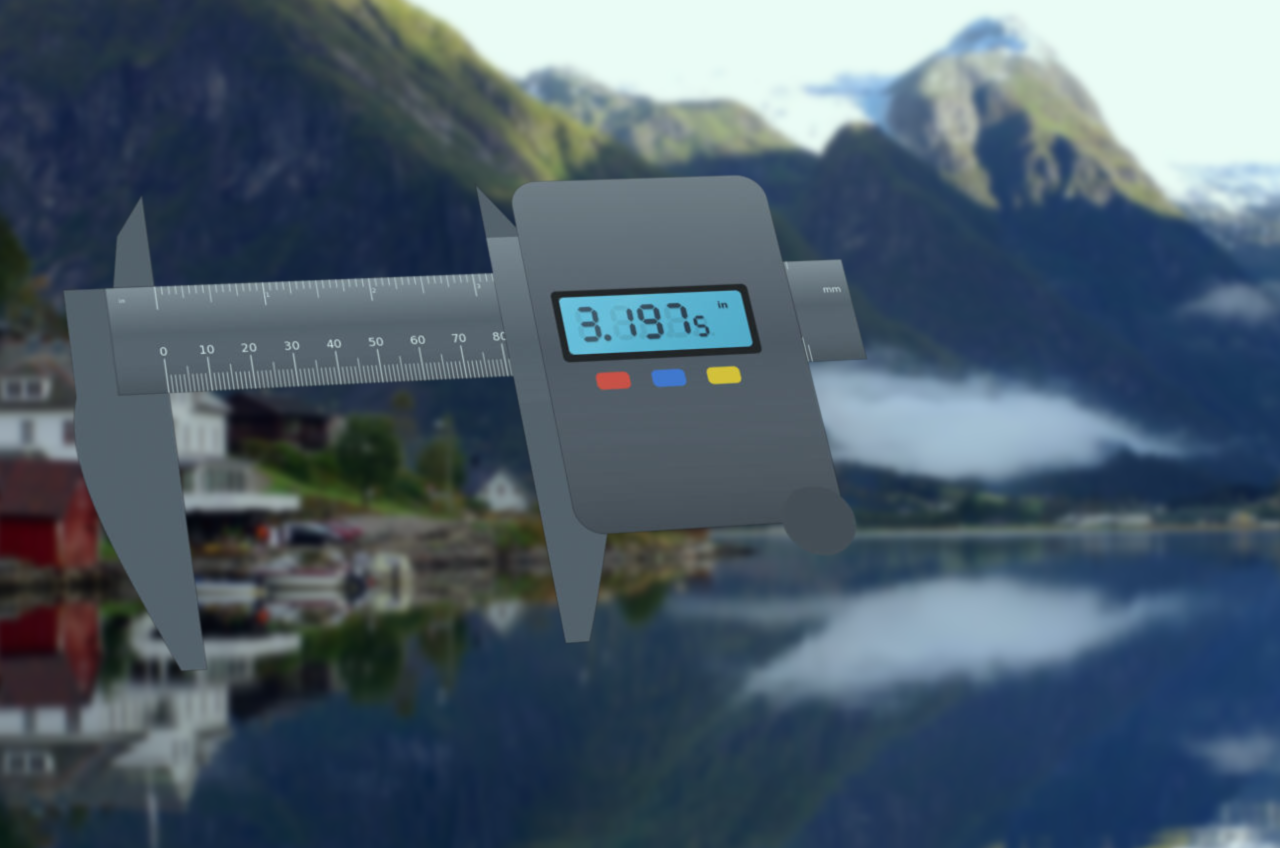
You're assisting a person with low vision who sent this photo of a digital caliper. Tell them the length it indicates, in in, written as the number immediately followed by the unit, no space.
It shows 3.1975in
